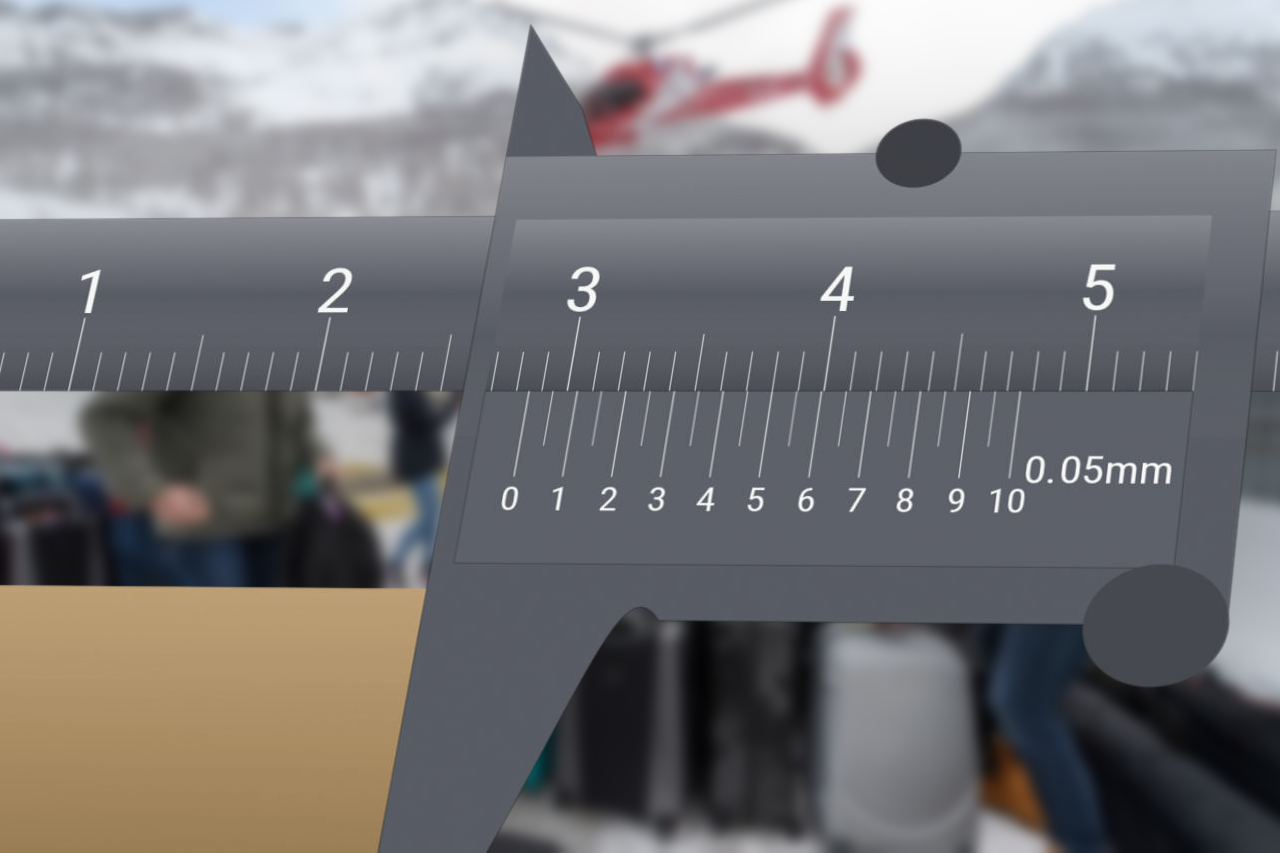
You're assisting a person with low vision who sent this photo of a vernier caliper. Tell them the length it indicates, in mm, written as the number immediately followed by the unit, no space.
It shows 28.50mm
